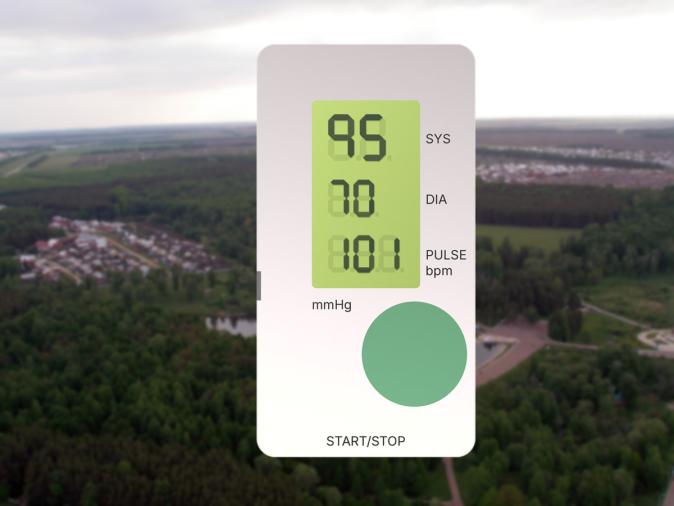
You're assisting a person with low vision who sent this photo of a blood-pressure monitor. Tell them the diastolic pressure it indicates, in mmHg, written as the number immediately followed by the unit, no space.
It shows 70mmHg
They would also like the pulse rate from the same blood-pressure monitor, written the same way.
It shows 101bpm
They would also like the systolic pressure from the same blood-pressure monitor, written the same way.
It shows 95mmHg
